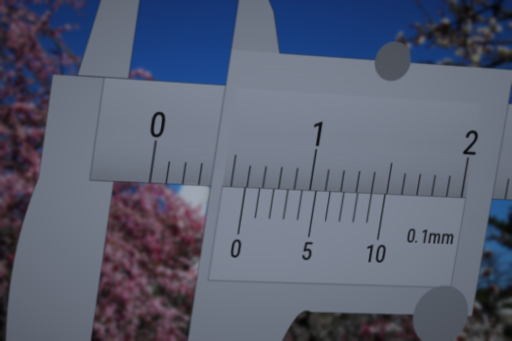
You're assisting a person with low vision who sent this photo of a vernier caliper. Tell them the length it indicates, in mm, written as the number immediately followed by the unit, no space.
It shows 5.9mm
